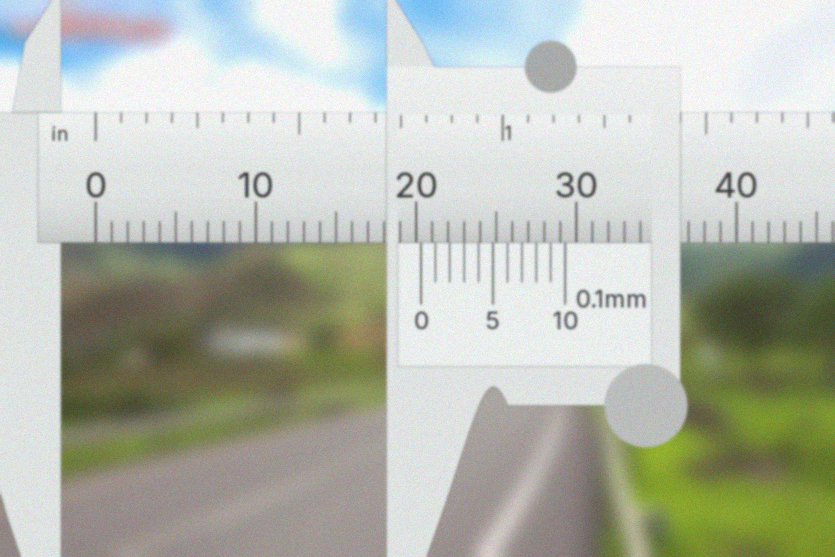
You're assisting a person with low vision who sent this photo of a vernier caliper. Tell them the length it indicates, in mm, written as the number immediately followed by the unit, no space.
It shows 20.3mm
